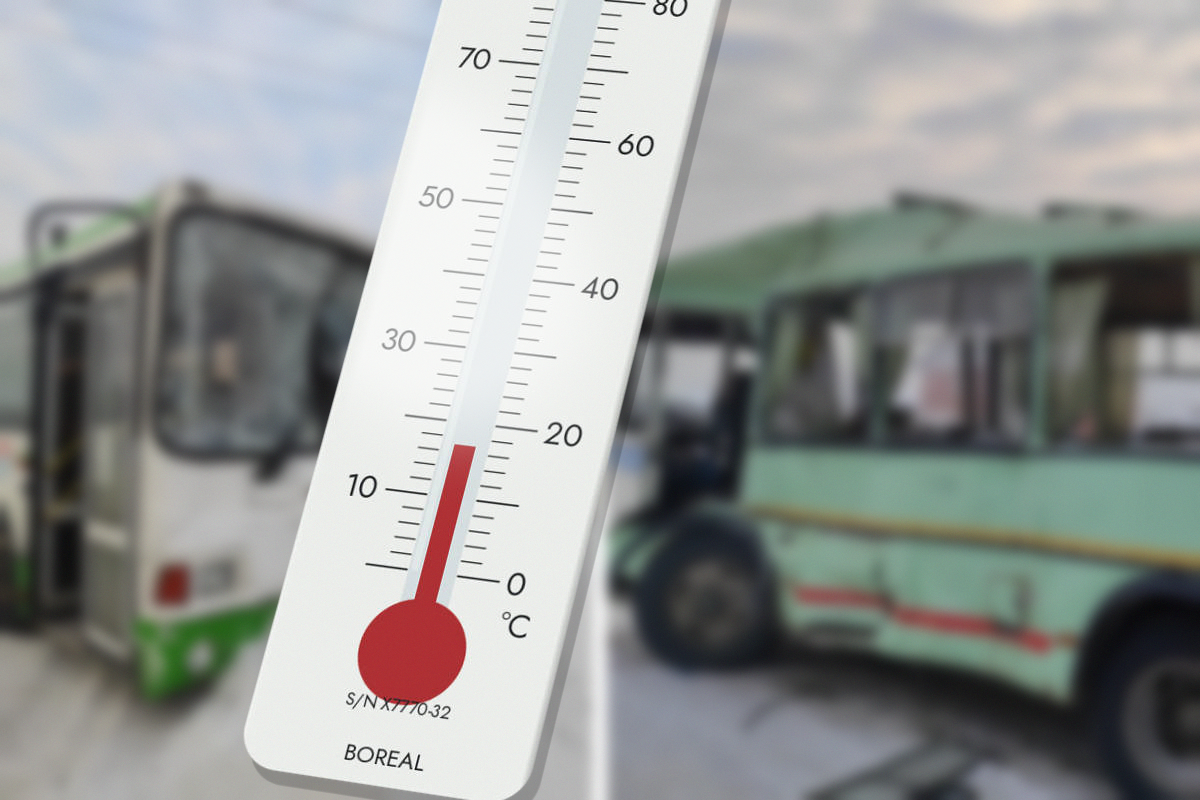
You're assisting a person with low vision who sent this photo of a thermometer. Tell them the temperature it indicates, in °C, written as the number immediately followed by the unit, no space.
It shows 17°C
